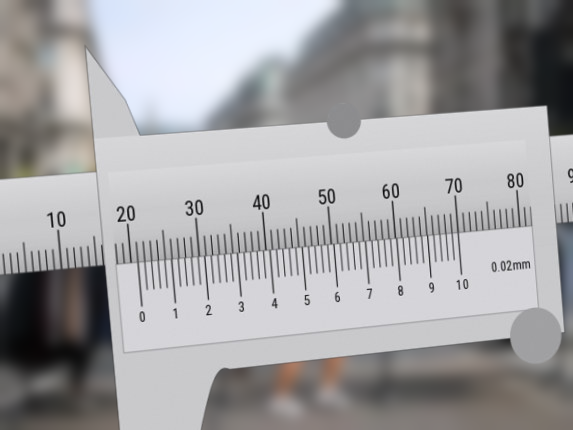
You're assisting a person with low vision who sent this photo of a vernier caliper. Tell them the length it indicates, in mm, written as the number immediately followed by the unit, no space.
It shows 21.0mm
